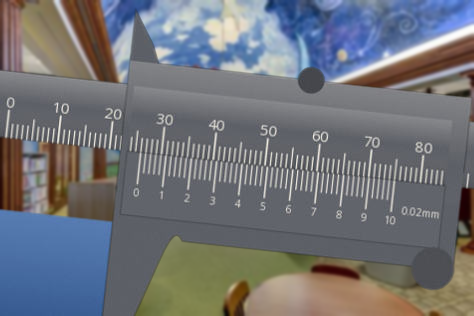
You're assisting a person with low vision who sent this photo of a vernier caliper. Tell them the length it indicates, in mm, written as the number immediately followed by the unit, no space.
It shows 26.0mm
